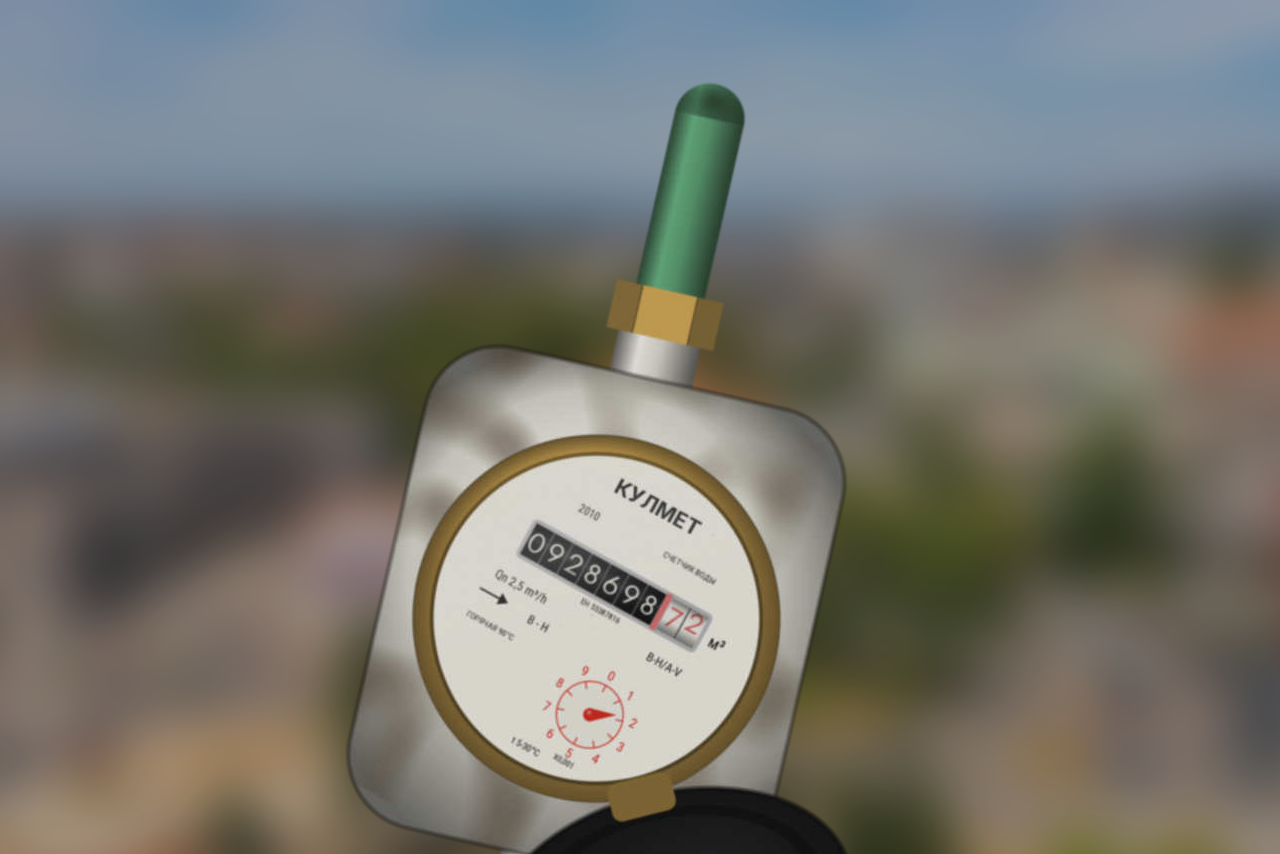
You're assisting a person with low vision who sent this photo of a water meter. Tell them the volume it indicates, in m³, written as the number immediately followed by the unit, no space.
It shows 928698.721m³
